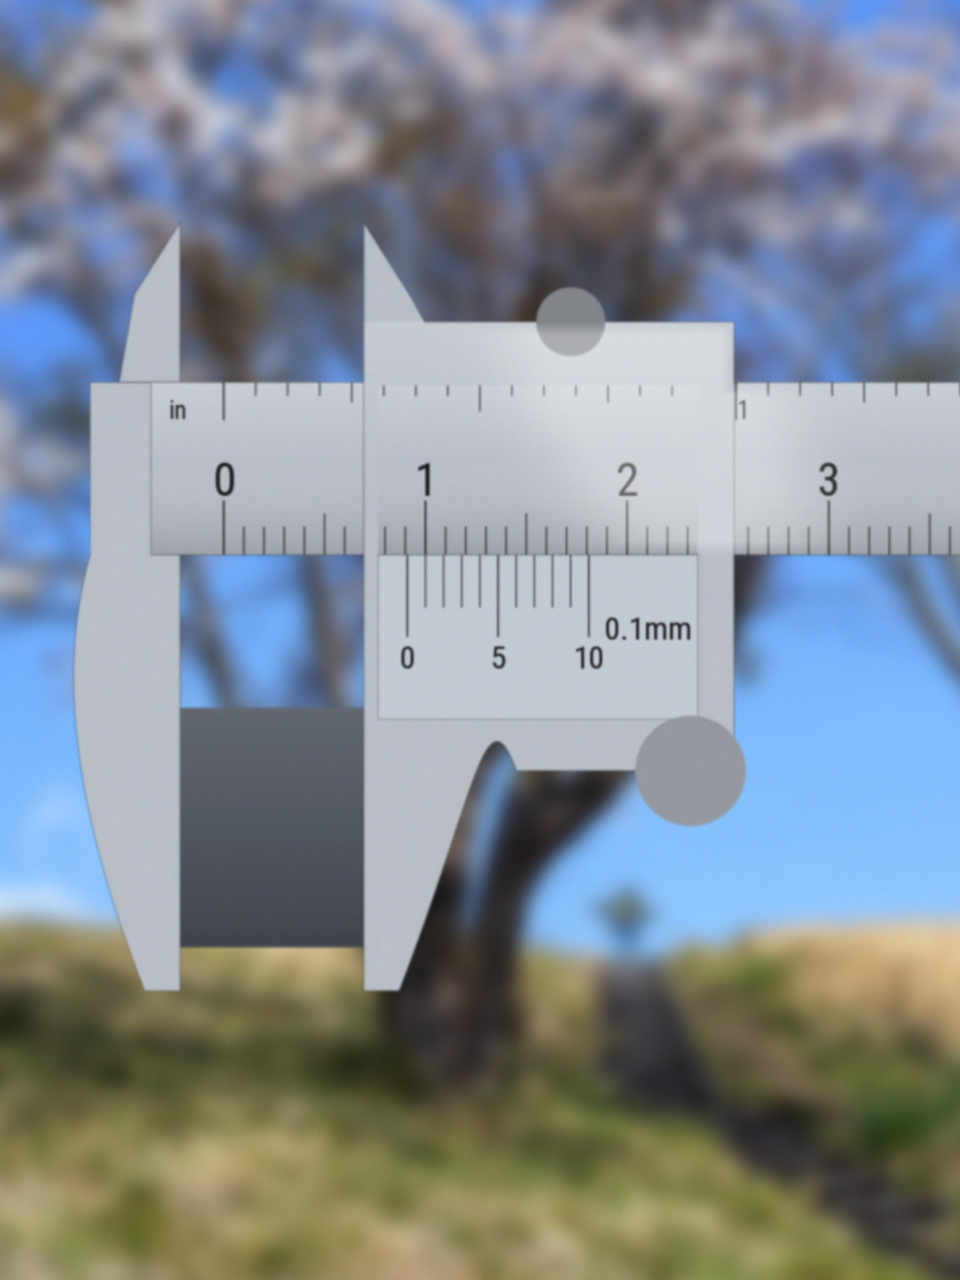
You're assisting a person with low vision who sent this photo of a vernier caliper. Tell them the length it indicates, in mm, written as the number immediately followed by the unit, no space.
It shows 9.1mm
